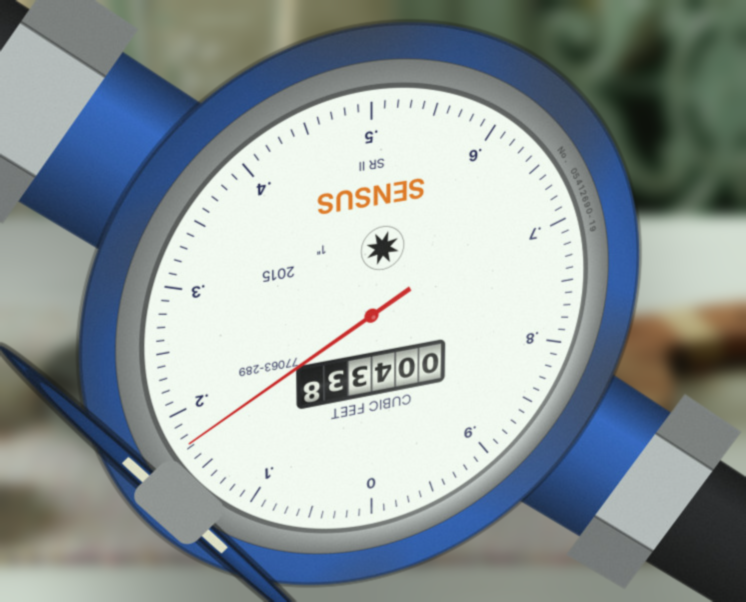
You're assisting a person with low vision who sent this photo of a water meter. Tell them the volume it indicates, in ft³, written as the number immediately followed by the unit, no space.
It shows 4338.17ft³
